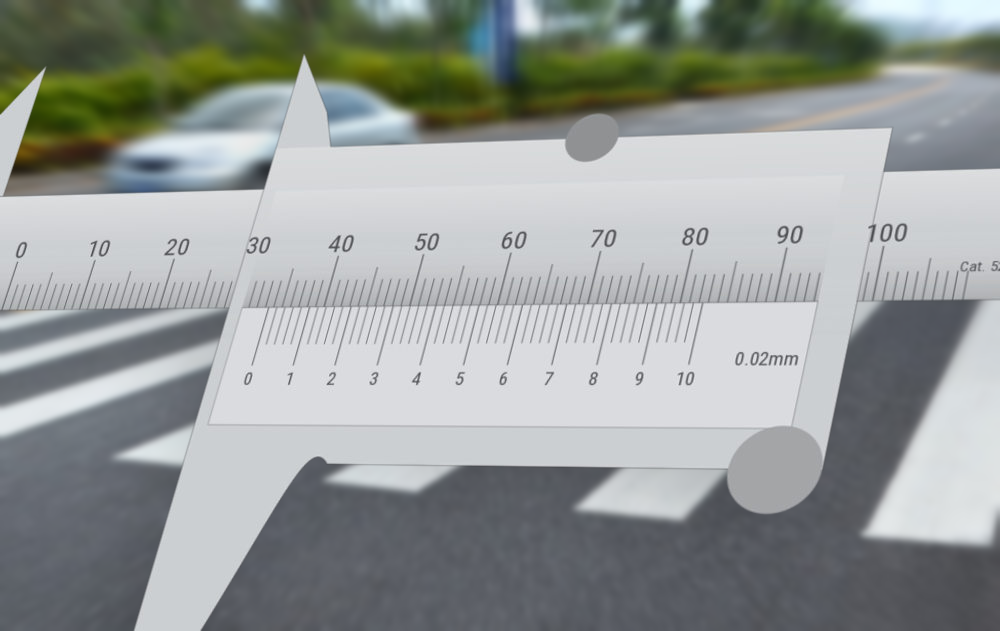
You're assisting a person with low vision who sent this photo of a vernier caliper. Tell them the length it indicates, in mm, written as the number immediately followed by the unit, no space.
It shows 33.4mm
